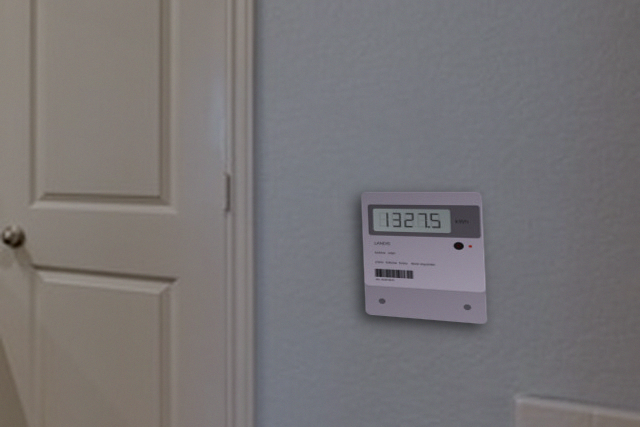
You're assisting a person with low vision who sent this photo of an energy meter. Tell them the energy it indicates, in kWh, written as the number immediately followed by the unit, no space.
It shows 1327.5kWh
